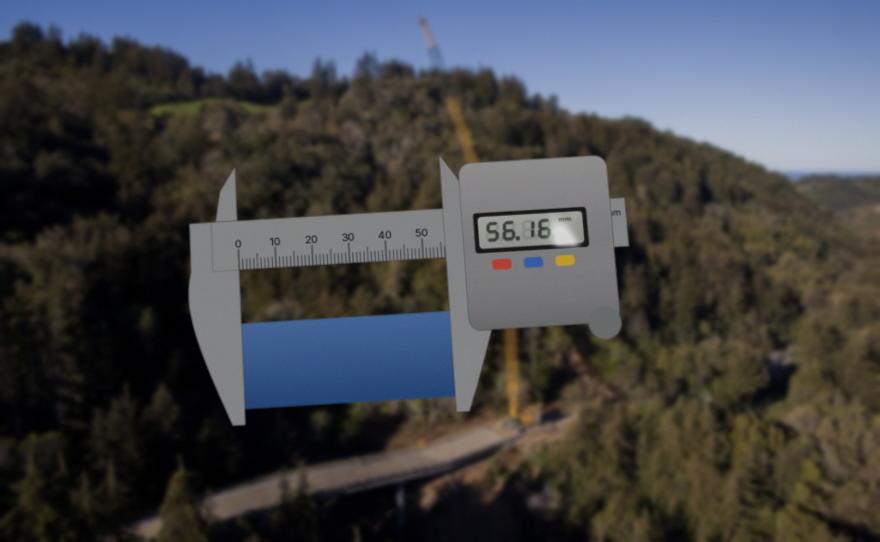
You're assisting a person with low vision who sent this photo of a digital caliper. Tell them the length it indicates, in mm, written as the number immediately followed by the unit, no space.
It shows 56.16mm
